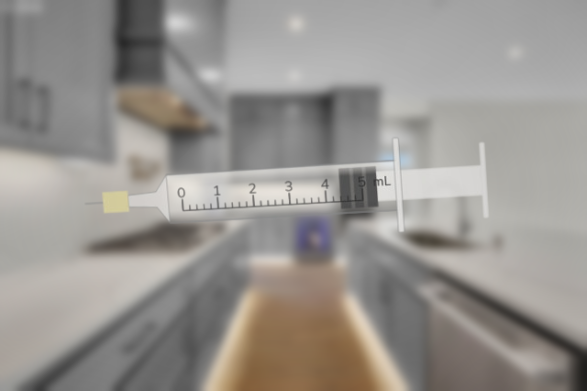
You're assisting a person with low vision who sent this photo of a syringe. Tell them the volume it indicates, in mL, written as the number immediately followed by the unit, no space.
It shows 4.4mL
